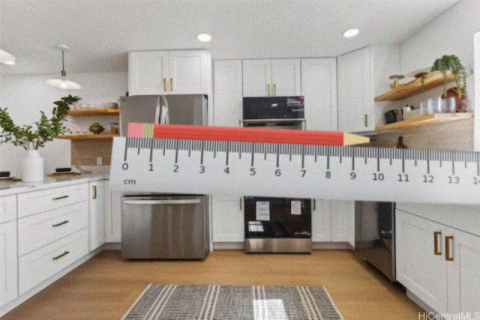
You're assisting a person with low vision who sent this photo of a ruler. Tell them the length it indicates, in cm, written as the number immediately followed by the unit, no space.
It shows 10cm
